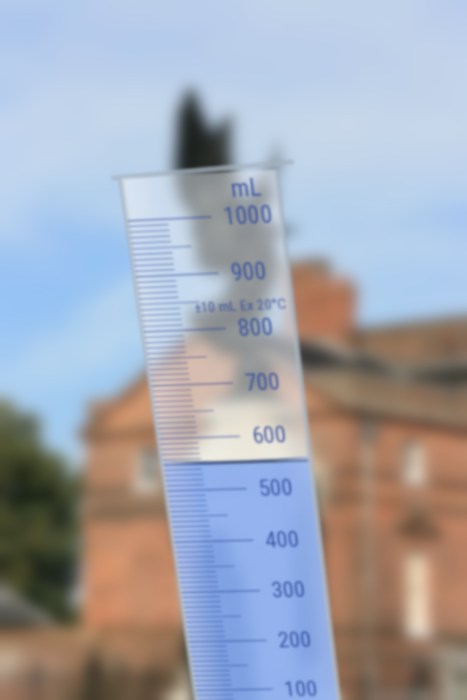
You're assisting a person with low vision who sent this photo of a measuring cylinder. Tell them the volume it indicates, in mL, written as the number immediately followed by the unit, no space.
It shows 550mL
